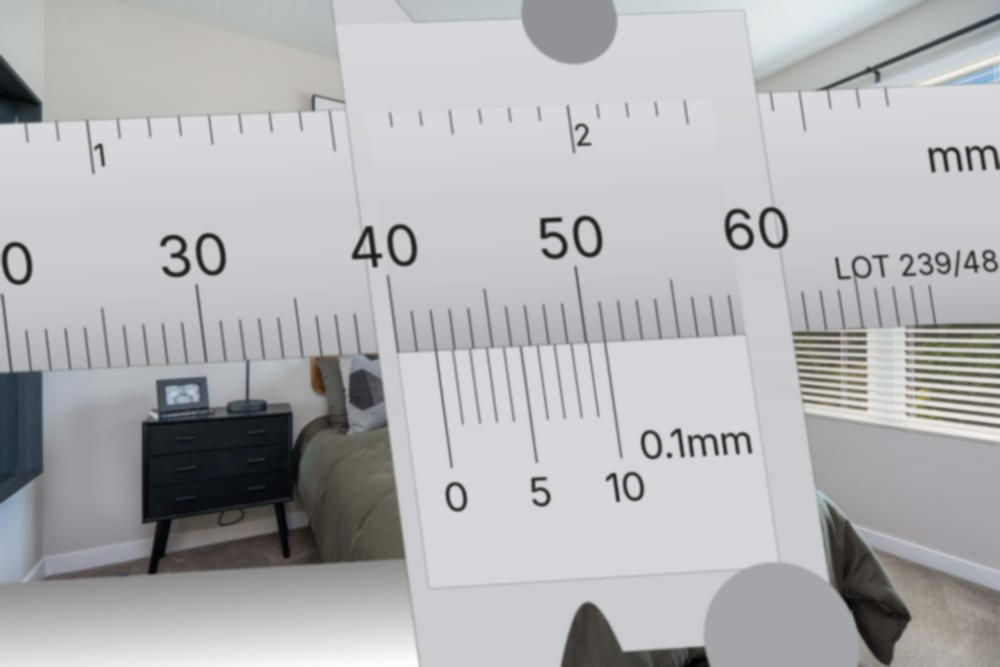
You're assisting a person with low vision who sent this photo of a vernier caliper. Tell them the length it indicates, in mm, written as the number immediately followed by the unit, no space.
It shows 42.0mm
